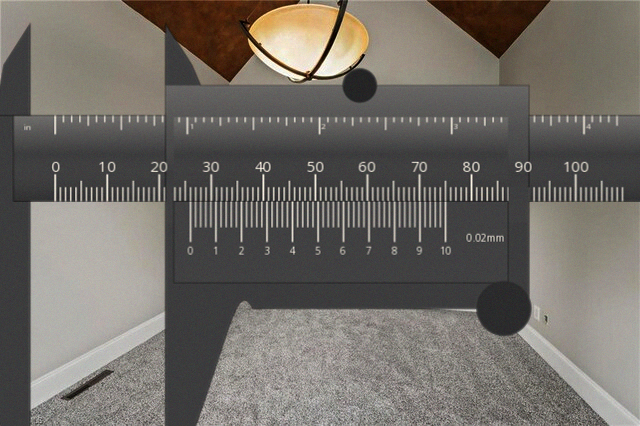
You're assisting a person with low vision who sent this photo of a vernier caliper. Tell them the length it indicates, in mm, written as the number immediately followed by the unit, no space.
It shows 26.0mm
